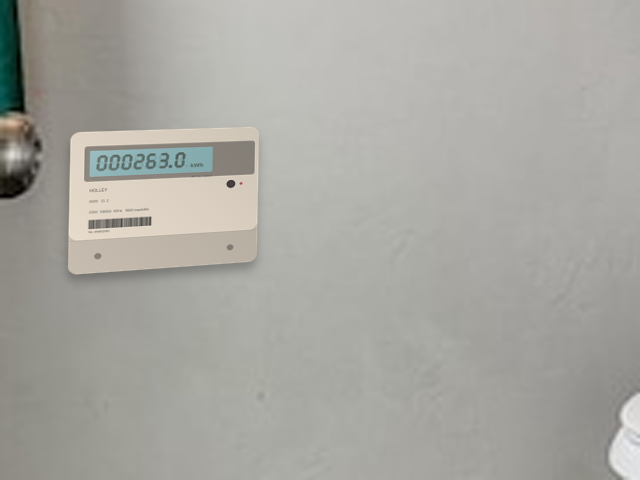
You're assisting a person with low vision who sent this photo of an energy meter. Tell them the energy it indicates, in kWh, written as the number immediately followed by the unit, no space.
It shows 263.0kWh
